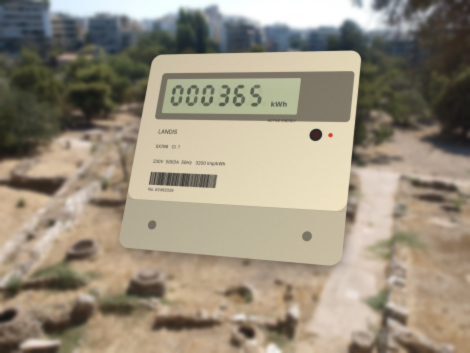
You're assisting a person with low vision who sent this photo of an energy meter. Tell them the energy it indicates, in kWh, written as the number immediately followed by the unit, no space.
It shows 365kWh
